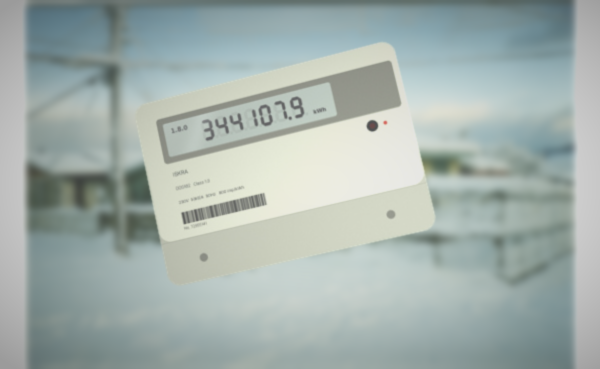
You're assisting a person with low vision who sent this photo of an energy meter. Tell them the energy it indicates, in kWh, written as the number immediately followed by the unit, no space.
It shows 344107.9kWh
